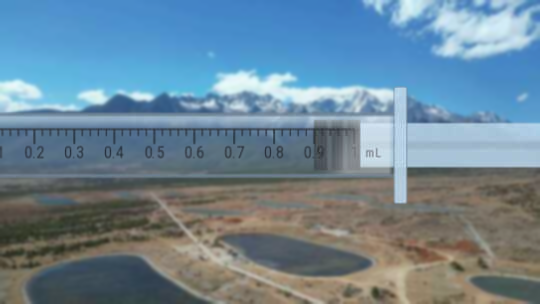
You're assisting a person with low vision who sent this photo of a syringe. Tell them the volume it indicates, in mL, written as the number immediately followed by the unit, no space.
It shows 0.9mL
